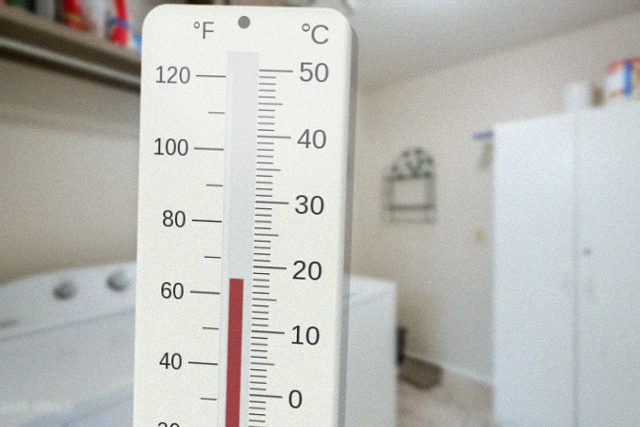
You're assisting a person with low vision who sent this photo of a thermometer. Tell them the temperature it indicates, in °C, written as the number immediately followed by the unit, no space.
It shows 18°C
